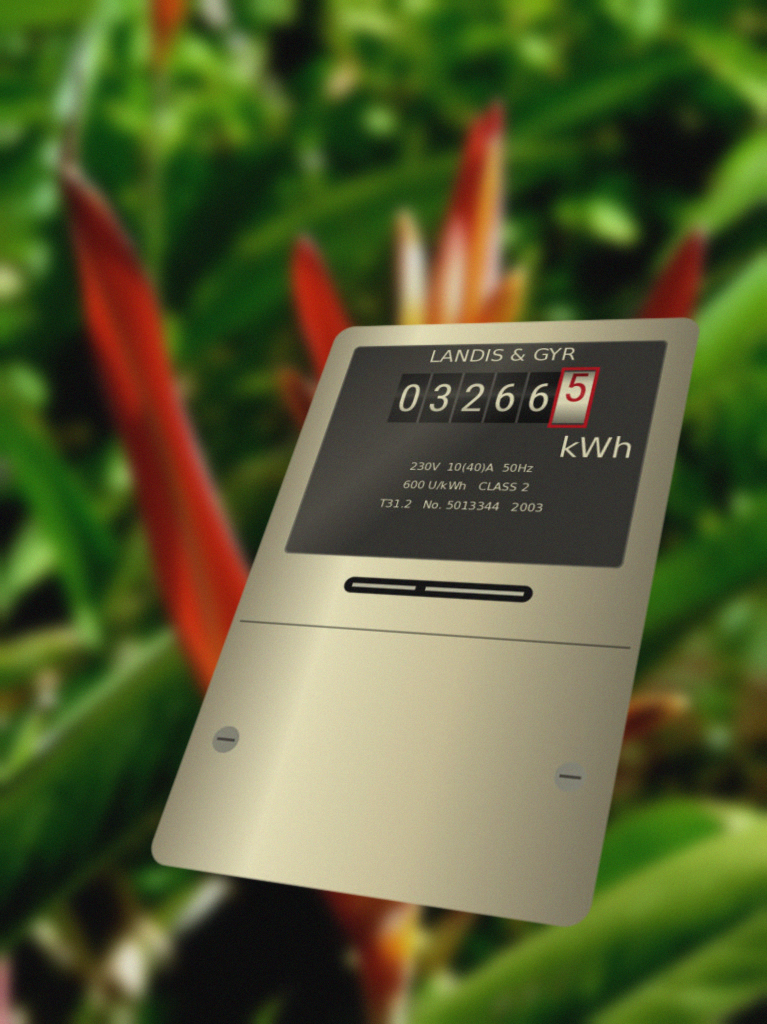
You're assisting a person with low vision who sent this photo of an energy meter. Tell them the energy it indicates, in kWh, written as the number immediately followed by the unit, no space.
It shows 3266.5kWh
